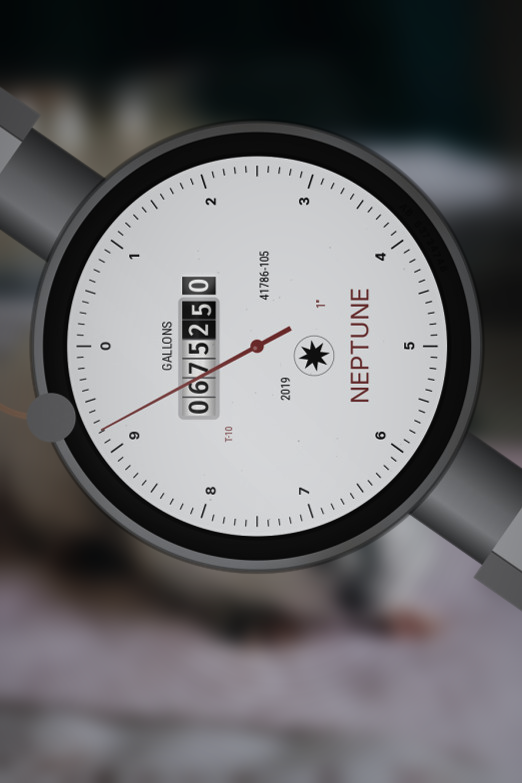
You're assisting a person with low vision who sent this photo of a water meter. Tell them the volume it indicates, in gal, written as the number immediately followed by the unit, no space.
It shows 675249.2gal
